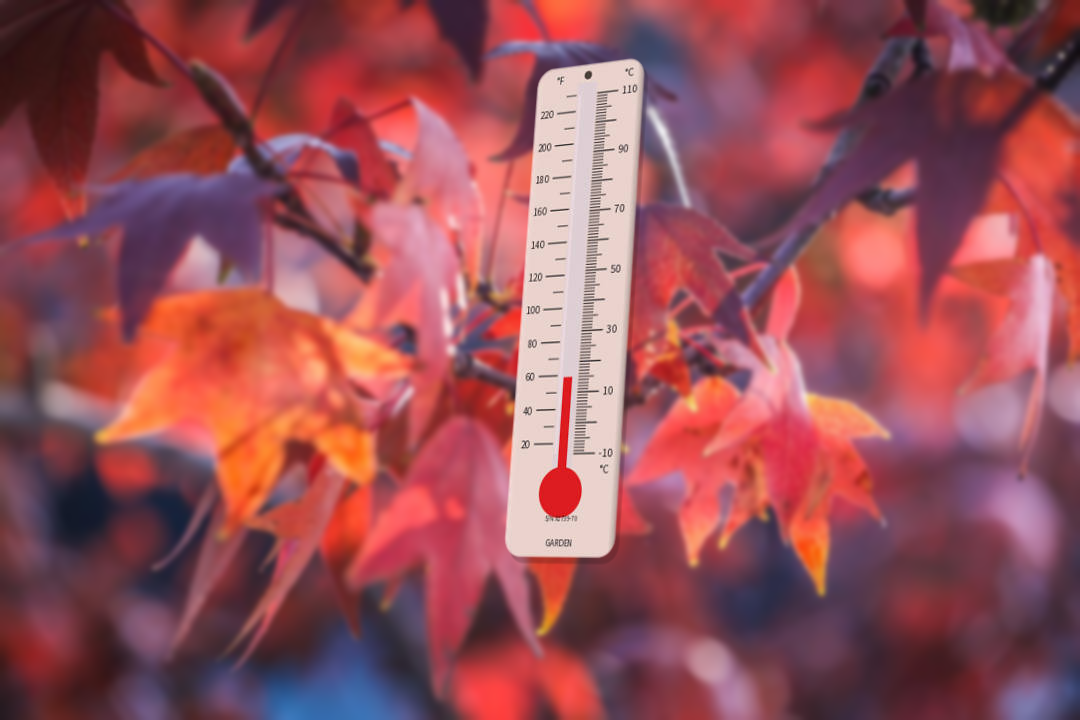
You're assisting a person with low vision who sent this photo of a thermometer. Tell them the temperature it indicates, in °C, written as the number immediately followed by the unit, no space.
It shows 15°C
